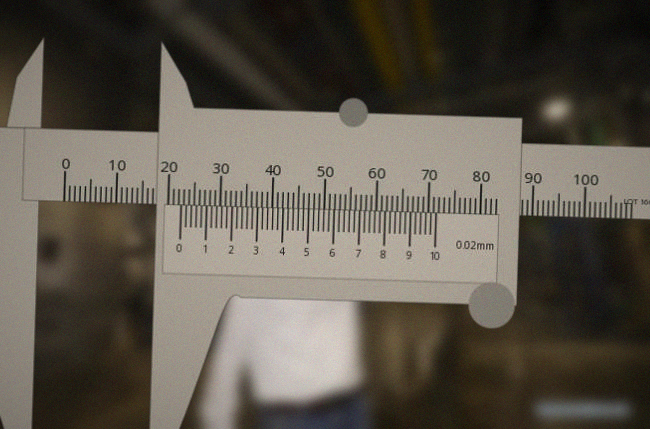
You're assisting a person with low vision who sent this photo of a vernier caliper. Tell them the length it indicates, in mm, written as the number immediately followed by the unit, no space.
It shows 22.5mm
